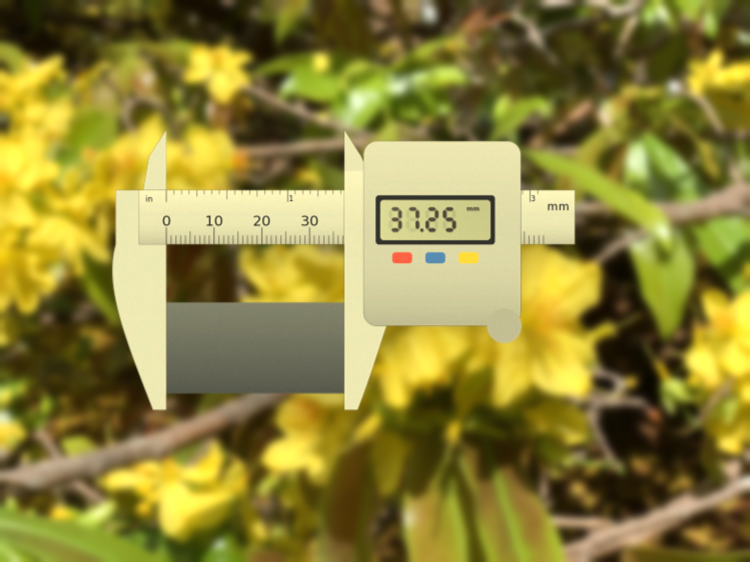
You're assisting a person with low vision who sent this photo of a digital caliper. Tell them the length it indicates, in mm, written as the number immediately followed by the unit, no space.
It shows 37.25mm
